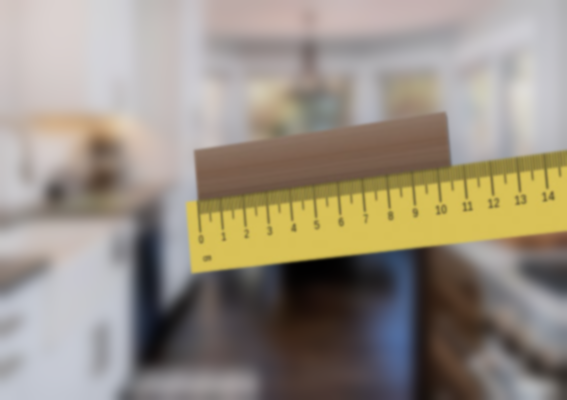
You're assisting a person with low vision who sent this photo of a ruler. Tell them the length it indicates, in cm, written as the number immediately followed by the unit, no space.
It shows 10.5cm
